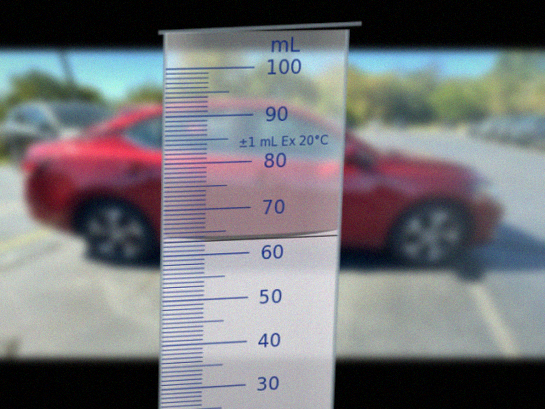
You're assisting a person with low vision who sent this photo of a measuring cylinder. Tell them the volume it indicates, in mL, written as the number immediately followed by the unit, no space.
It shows 63mL
